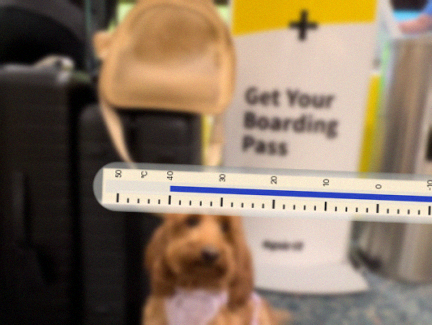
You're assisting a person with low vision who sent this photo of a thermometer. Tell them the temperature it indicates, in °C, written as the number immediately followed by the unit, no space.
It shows 40°C
